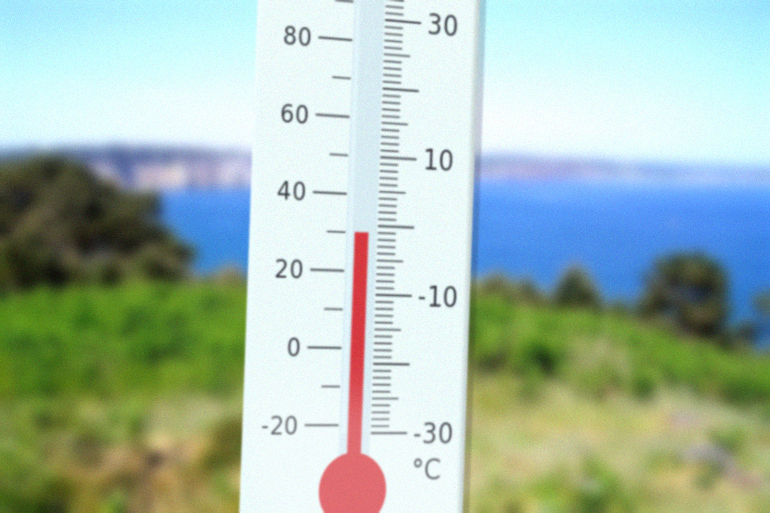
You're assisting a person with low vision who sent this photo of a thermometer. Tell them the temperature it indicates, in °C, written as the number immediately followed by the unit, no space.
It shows -1°C
